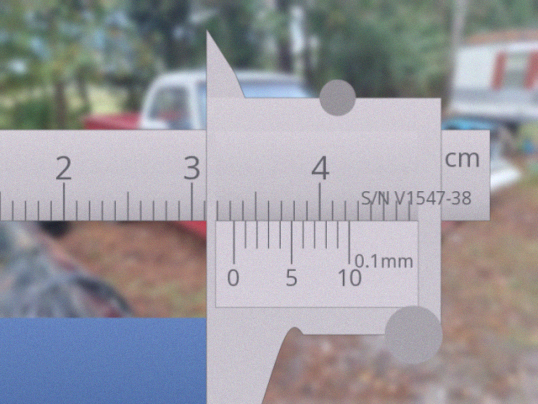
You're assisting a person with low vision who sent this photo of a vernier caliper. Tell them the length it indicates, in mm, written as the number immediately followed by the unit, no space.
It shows 33.3mm
